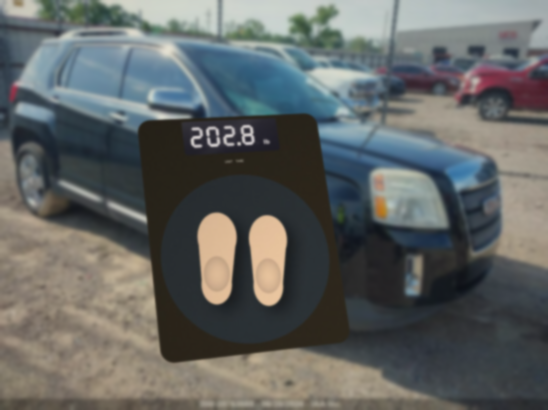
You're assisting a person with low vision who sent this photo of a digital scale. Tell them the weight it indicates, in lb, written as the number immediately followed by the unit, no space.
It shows 202.8lb
